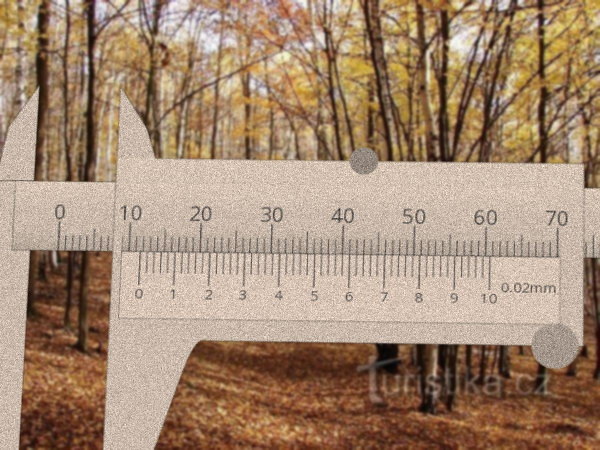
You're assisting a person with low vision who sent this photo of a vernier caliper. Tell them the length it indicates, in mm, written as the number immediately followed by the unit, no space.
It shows 11.6mm
